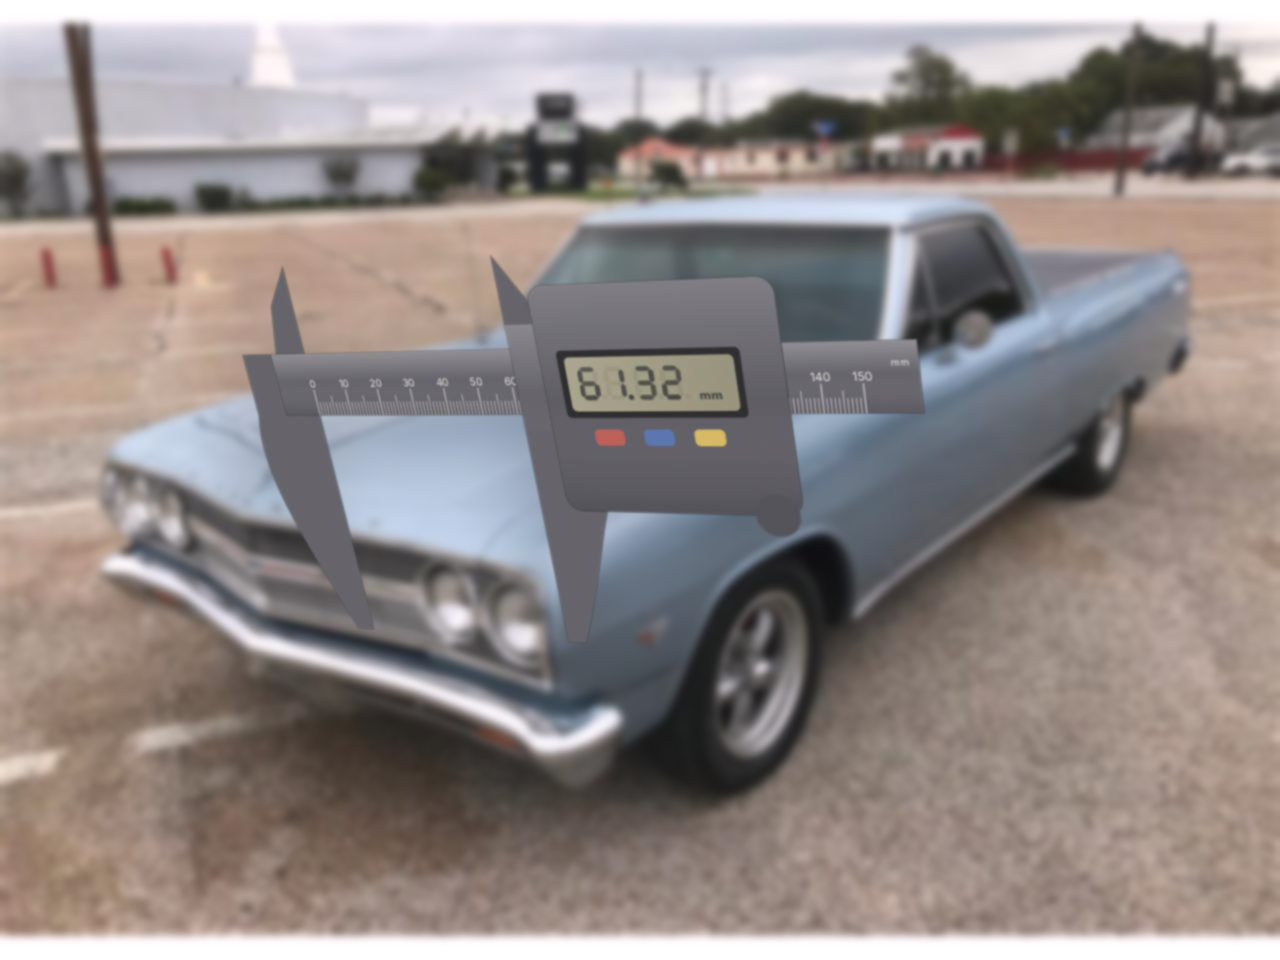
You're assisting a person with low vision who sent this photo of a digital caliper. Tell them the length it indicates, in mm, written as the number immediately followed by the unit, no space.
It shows 61.32mm
